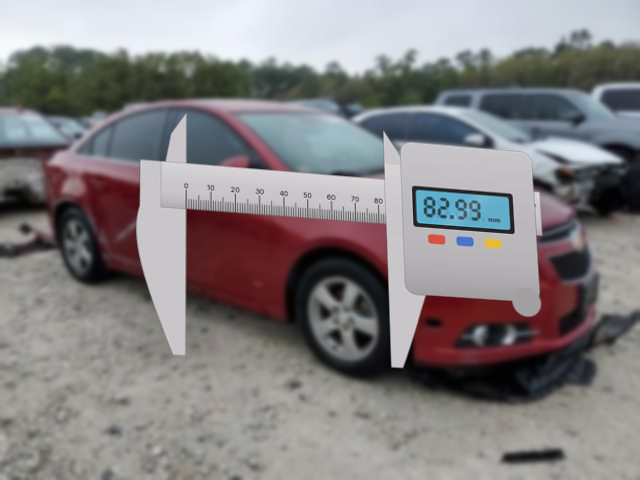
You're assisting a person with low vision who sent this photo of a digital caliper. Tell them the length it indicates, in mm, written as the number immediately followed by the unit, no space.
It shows 82.99mm
